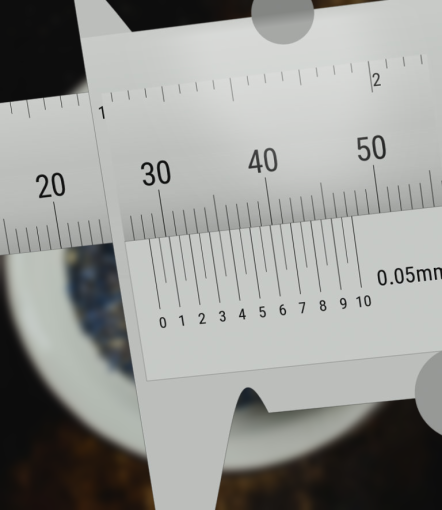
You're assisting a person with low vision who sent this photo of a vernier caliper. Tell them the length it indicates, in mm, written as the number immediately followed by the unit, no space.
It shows 28.4mm
